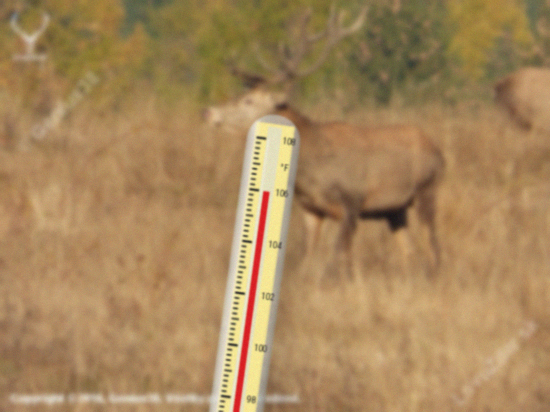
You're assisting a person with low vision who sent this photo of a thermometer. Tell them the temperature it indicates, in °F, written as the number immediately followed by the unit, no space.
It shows 106°F
